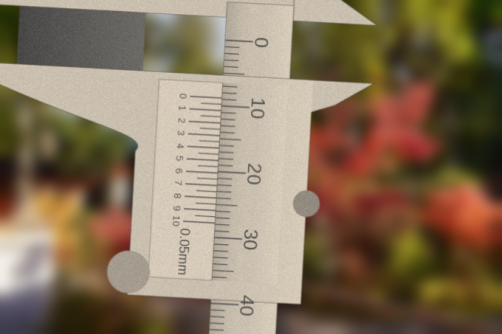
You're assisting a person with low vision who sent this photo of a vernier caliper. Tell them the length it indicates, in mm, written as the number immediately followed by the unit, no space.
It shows 8.8mm
